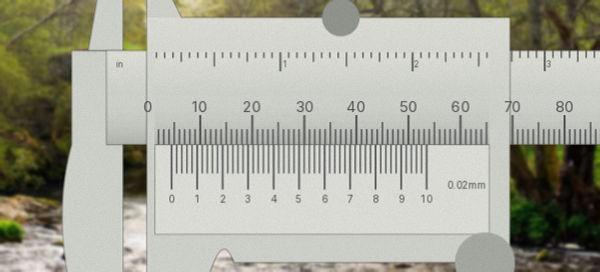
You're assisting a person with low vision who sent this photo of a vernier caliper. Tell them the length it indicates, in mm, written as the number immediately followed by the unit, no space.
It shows 4.5mm
